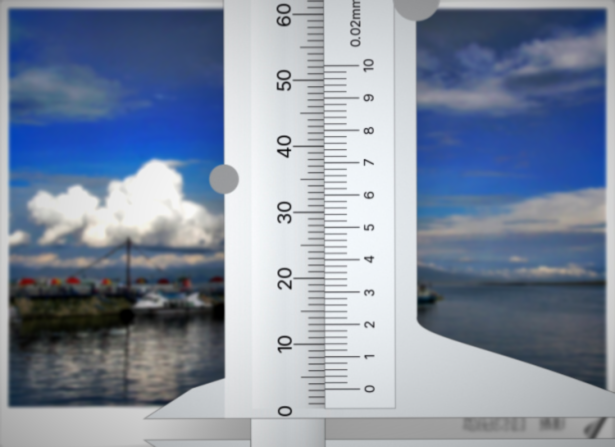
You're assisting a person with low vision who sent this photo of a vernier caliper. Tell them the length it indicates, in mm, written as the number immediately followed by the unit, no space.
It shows 3.2mm
